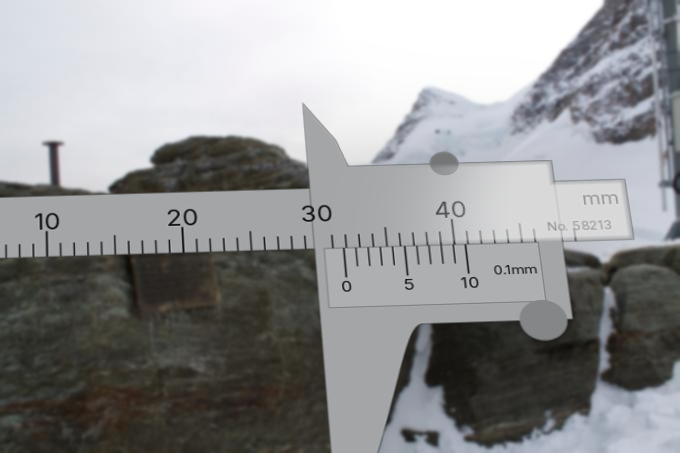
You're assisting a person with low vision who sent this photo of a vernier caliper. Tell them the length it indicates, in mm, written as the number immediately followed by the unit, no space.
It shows 31.8mm
